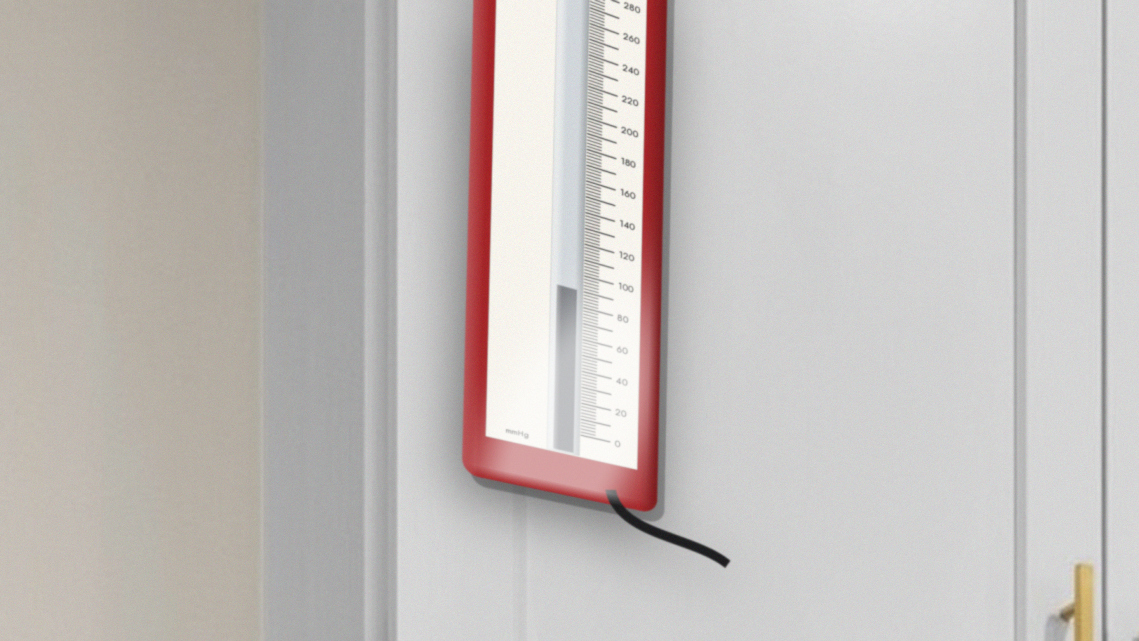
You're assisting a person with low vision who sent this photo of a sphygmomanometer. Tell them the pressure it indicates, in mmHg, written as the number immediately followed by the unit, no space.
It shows 90mmHg
